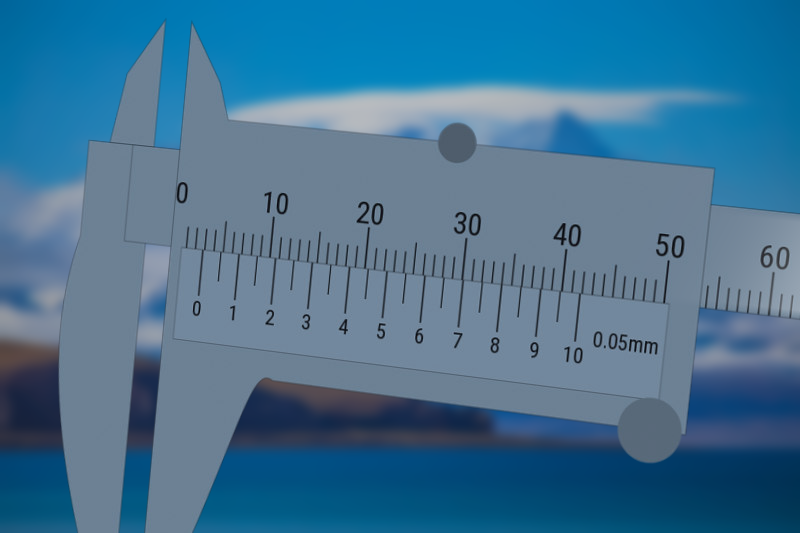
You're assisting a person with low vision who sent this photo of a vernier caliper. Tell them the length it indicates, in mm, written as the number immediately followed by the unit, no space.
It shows 2.8mm
